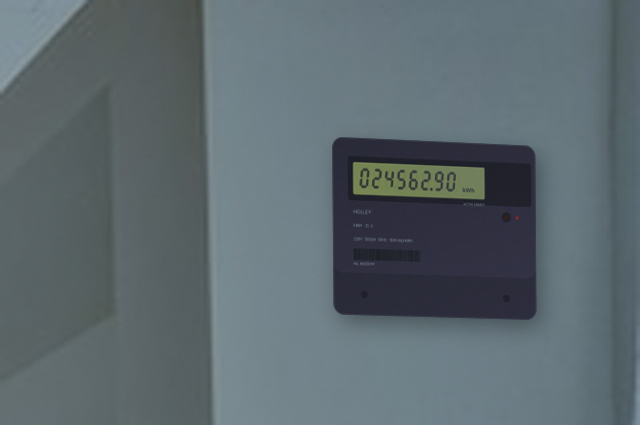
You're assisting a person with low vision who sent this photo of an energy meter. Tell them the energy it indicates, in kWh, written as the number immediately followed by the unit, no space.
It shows 24562.90kWh
